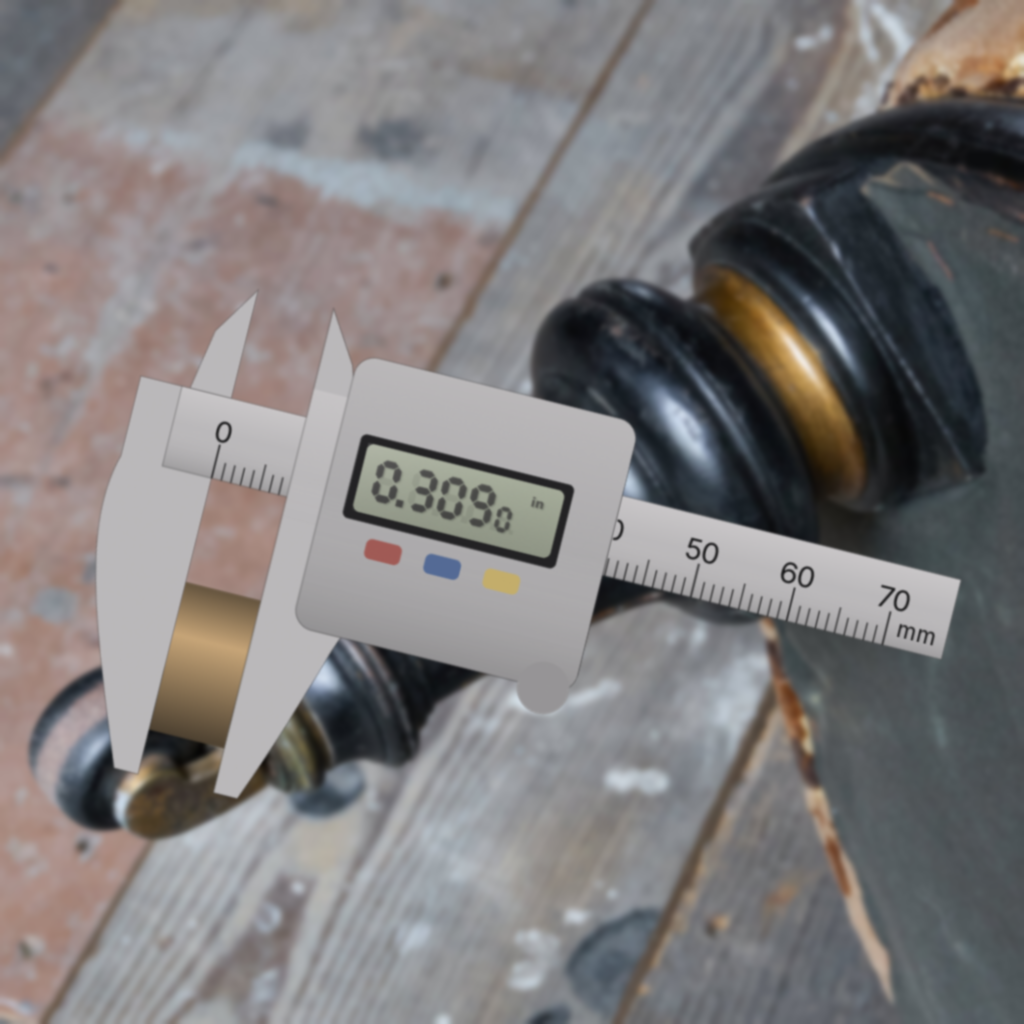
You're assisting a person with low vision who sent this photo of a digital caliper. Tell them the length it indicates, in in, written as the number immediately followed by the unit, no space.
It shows 0.3090in
